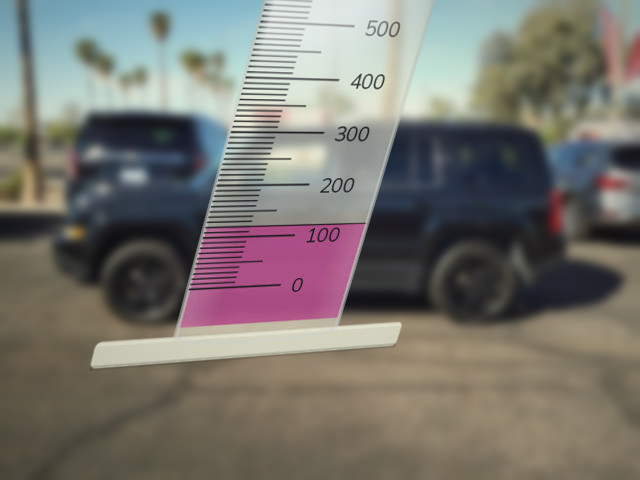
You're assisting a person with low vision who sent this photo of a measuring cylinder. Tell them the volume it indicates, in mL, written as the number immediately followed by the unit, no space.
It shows 120mL
